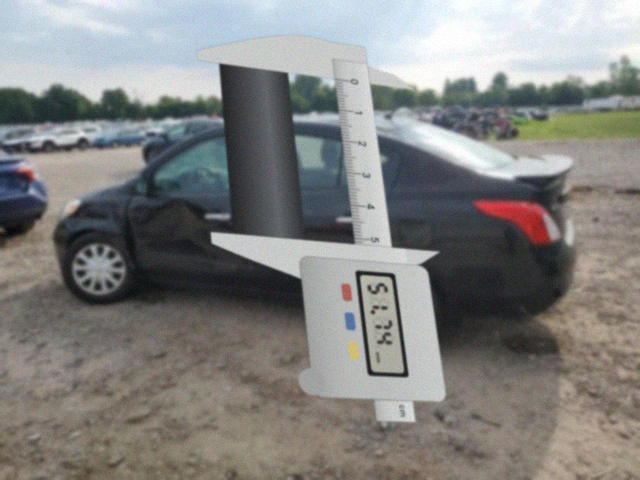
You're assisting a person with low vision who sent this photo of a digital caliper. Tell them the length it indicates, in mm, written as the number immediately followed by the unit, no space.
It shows 51.74mm
